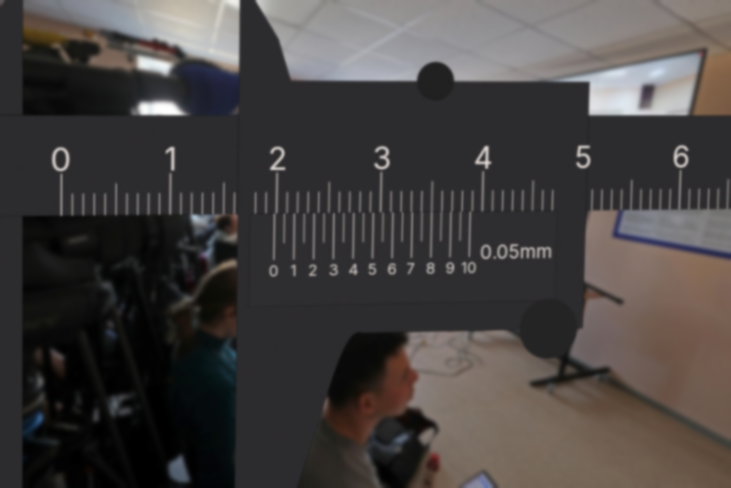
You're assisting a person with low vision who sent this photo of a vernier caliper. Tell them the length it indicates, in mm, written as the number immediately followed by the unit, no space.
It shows 19.8mm
